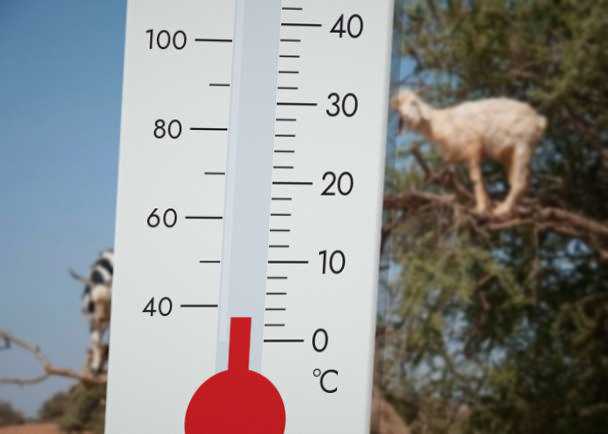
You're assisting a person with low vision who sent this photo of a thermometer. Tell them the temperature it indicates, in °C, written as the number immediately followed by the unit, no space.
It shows 3°C
